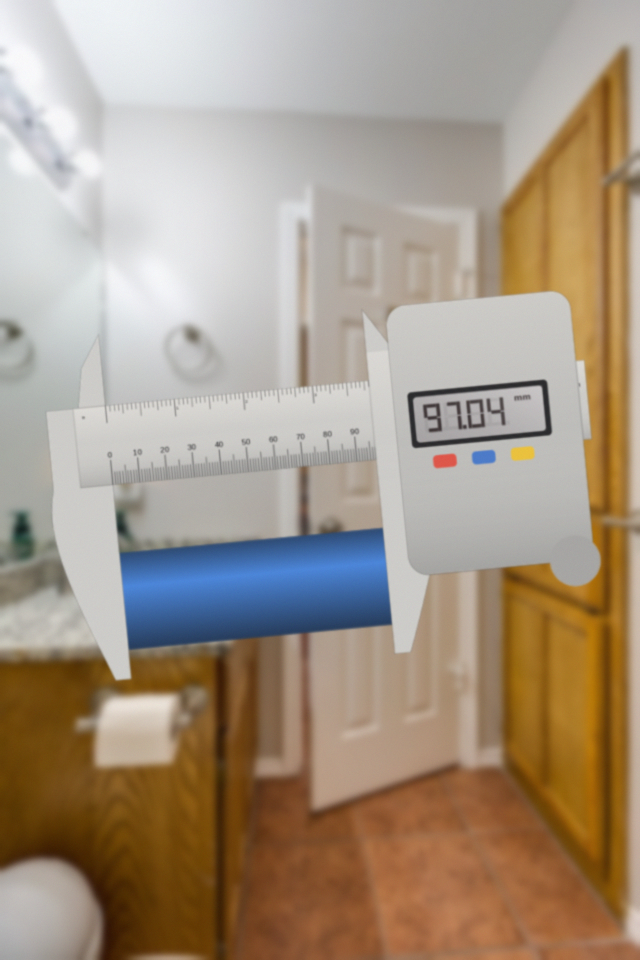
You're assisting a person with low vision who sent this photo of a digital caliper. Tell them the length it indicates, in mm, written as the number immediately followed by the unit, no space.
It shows 97.04mm
